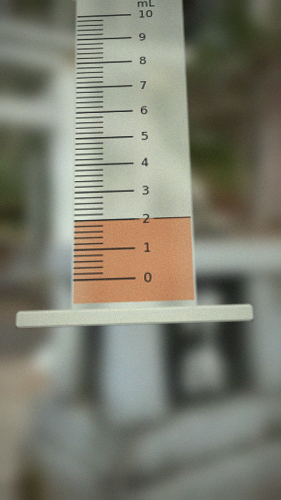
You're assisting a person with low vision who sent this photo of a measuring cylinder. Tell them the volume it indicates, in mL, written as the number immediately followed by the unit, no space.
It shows 2mL
